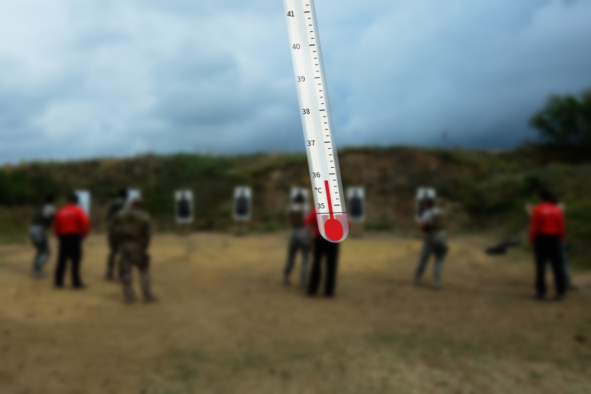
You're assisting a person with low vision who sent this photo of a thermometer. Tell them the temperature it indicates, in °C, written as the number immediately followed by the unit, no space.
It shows 35.8°C
